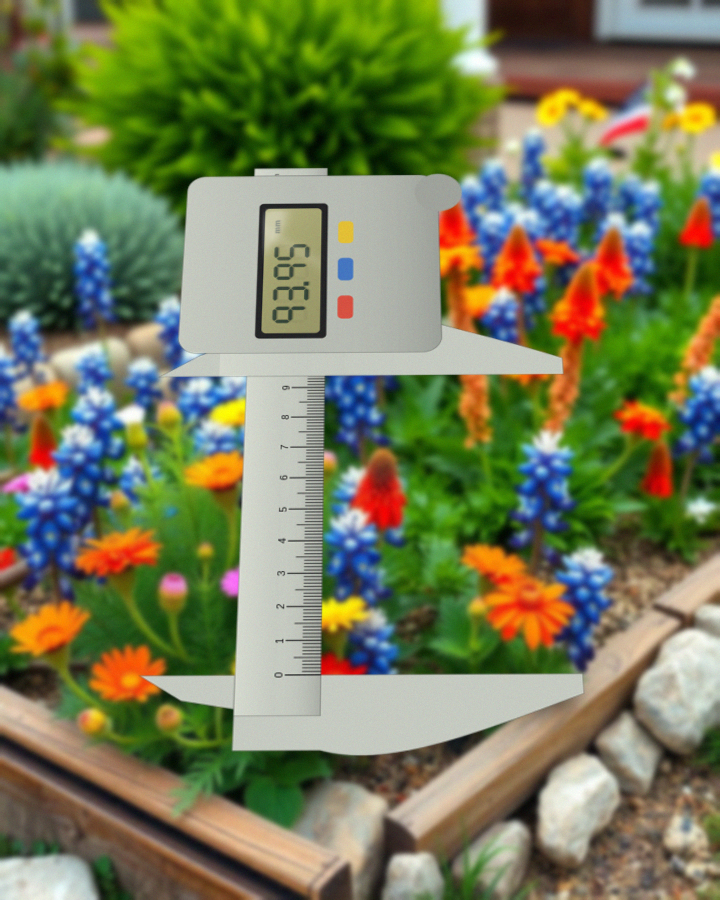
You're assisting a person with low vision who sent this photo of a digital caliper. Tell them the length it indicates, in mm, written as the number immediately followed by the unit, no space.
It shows 93.95mm
